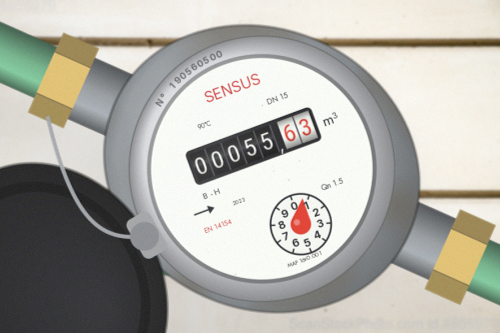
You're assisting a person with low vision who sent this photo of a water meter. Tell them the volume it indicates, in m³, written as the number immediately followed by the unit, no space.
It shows 55.630m³
